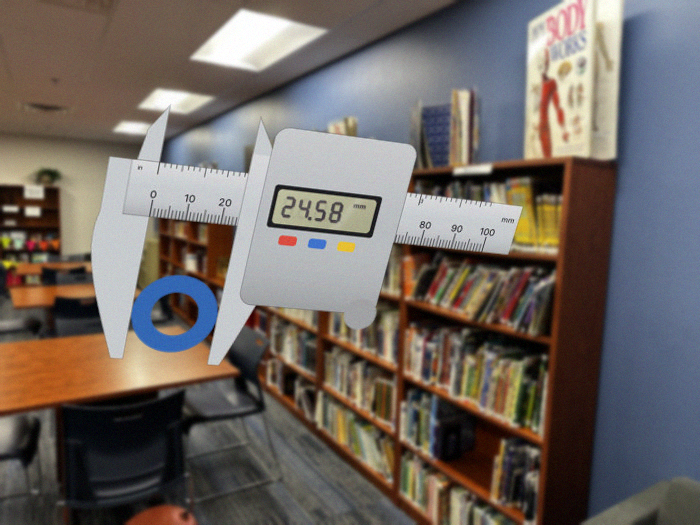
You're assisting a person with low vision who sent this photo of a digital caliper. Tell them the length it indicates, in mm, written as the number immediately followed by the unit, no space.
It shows 24.58mm
